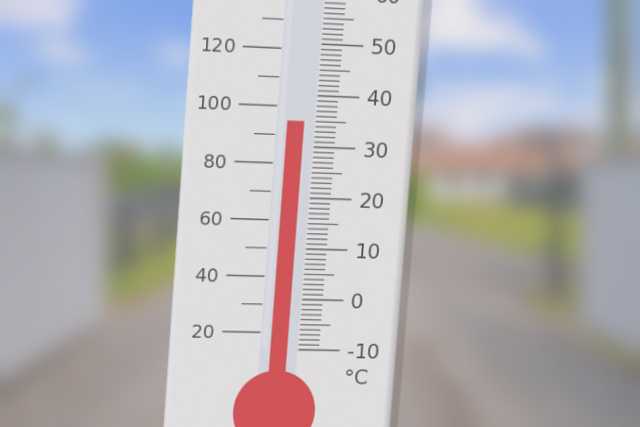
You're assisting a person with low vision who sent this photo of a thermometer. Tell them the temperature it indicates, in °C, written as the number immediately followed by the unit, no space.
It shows 35°C
